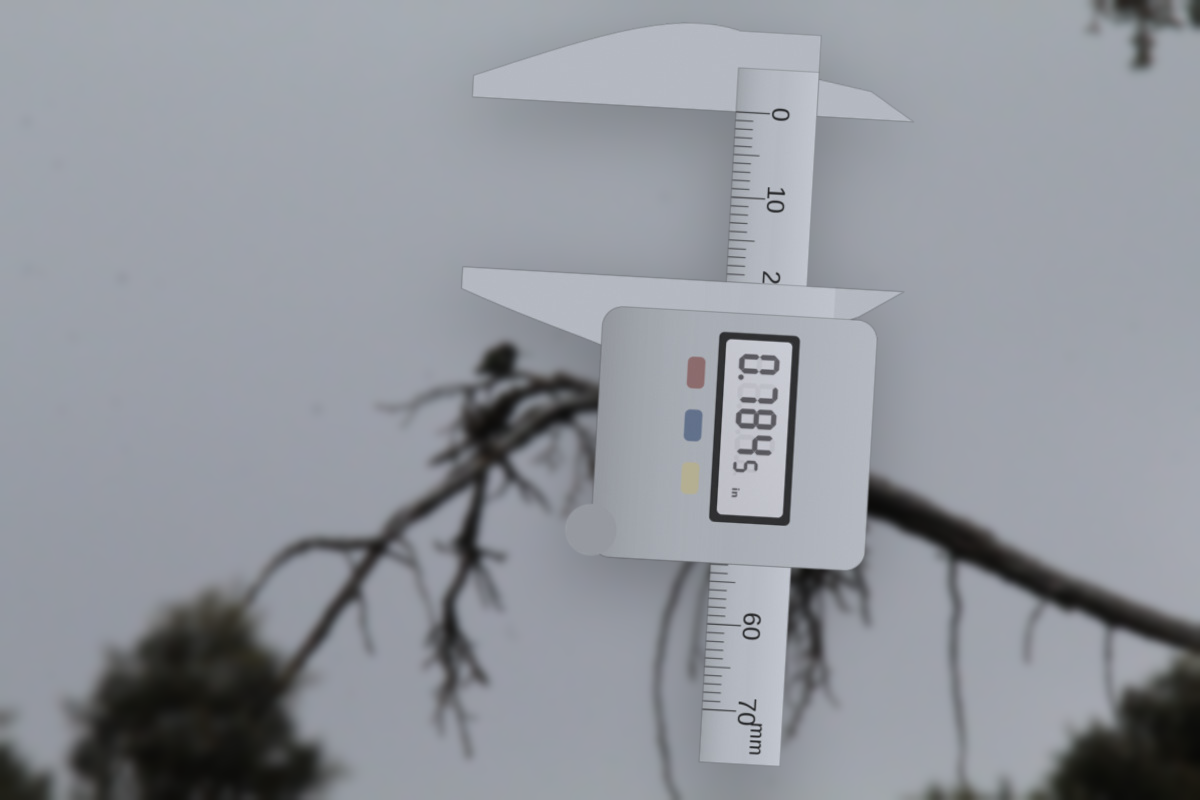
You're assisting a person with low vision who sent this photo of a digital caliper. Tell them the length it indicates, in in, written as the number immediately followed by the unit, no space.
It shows 0.7845in
